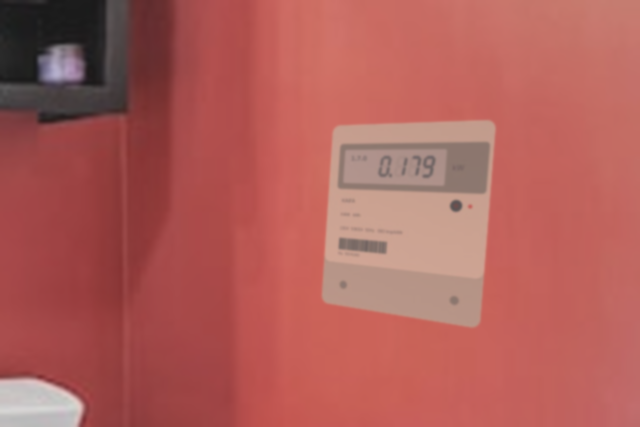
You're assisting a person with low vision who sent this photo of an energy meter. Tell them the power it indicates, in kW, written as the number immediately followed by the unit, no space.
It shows 0.179kW
